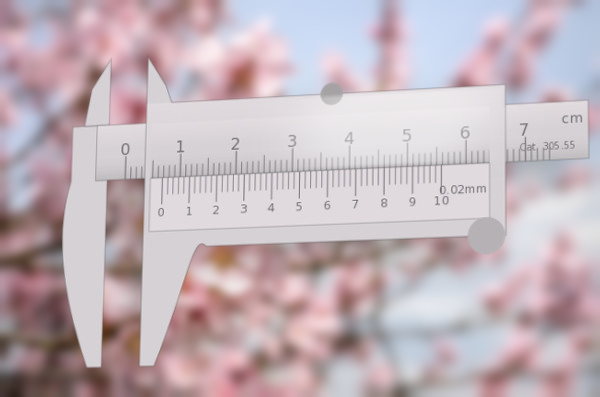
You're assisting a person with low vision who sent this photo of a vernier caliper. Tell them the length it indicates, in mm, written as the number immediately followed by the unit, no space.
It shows 6.8mm
